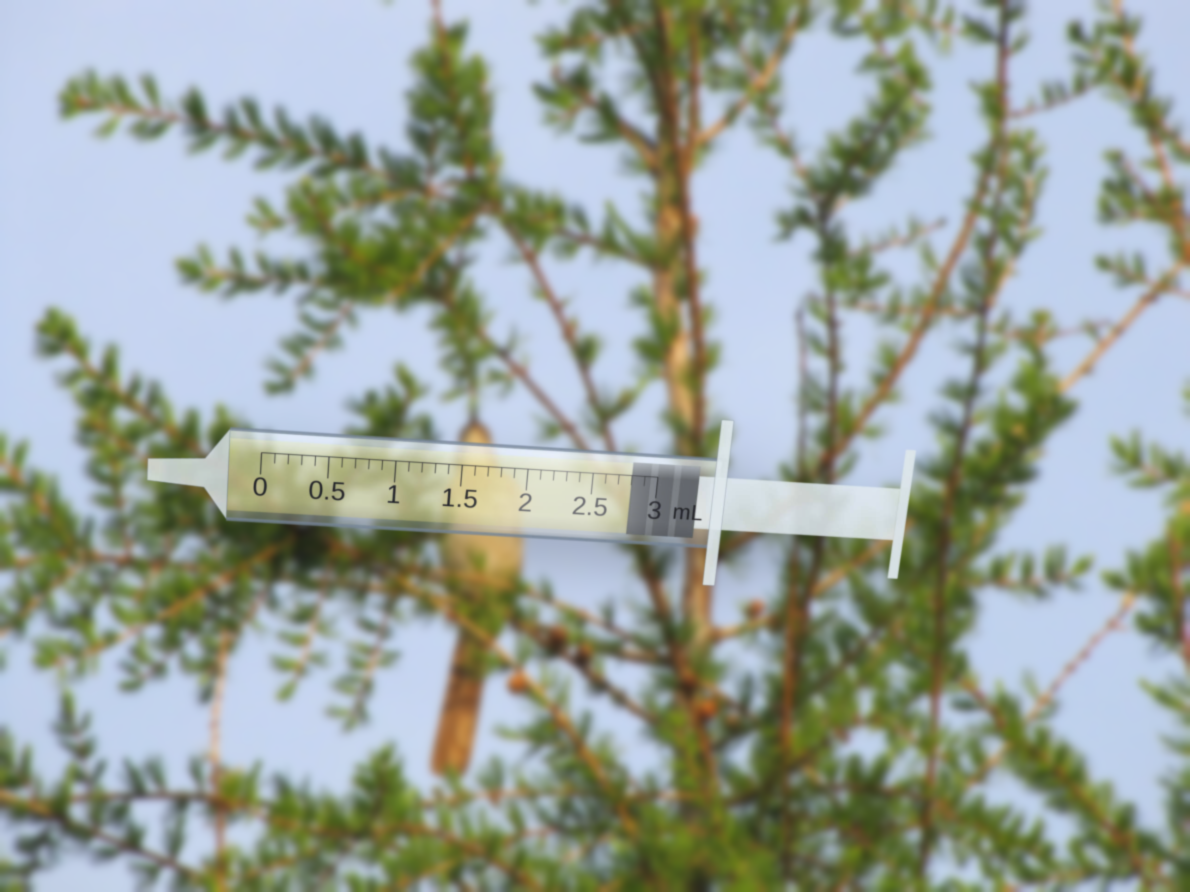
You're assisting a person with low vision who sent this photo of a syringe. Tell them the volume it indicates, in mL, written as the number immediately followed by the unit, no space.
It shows 2.8mL
